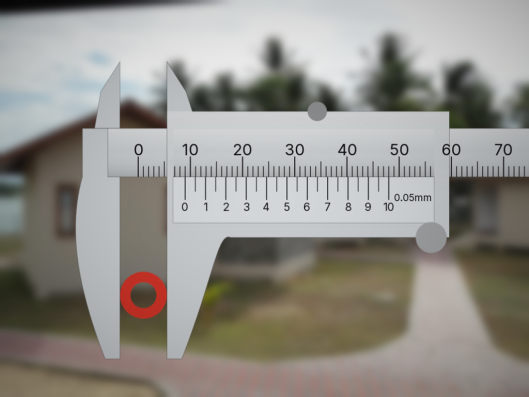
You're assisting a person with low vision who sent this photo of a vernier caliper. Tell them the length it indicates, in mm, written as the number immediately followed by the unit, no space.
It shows 9.0mm
